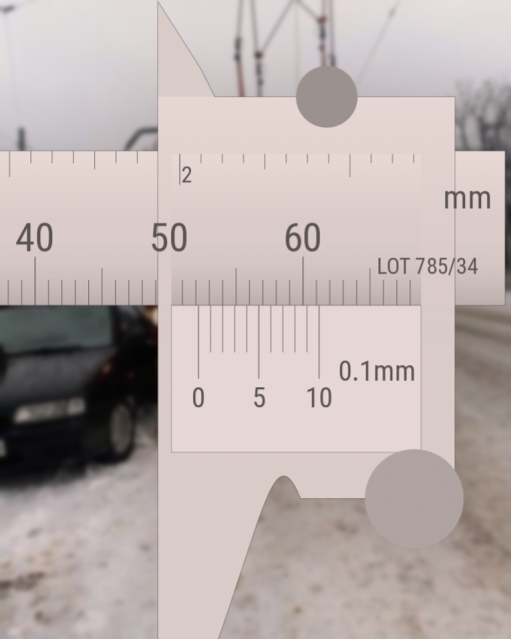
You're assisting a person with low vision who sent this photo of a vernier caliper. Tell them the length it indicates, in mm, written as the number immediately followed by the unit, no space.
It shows 52.2mm
